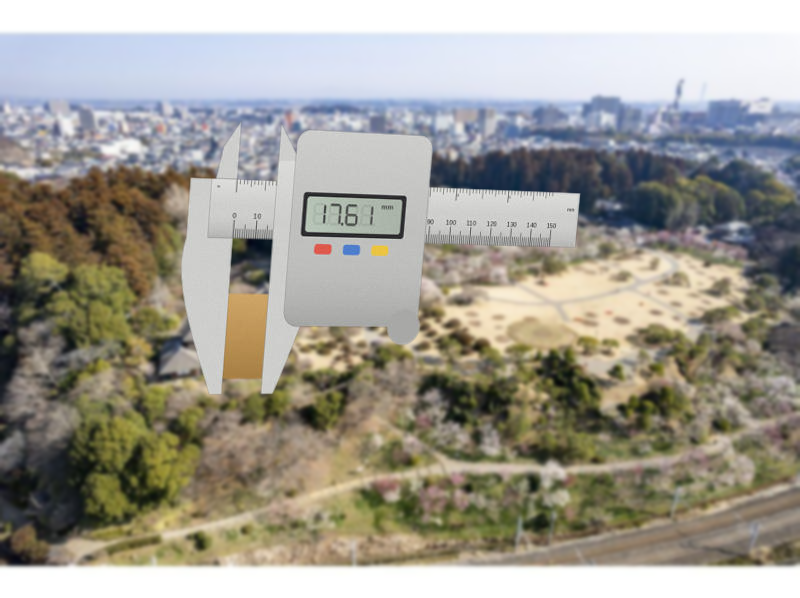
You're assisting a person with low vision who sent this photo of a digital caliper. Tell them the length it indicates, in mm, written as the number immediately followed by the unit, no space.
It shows 17.61mm
